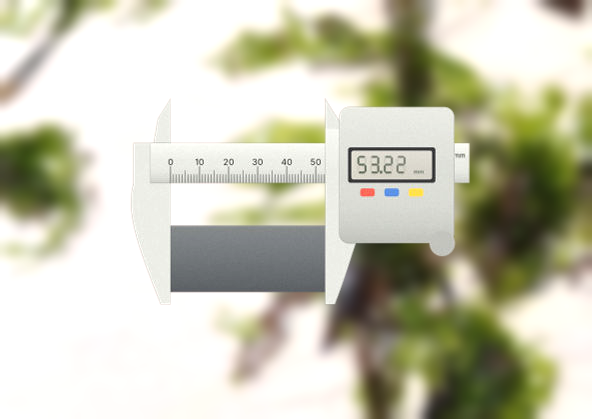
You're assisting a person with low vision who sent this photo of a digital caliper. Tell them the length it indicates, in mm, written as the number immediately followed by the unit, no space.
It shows 53.22mm
